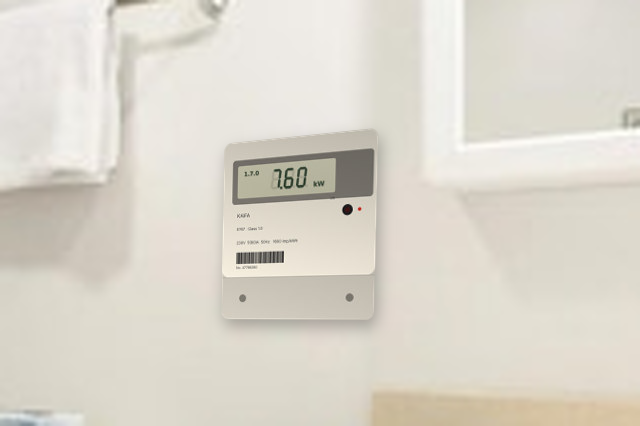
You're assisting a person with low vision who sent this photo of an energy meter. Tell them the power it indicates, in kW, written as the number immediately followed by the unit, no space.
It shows 7.60kW
